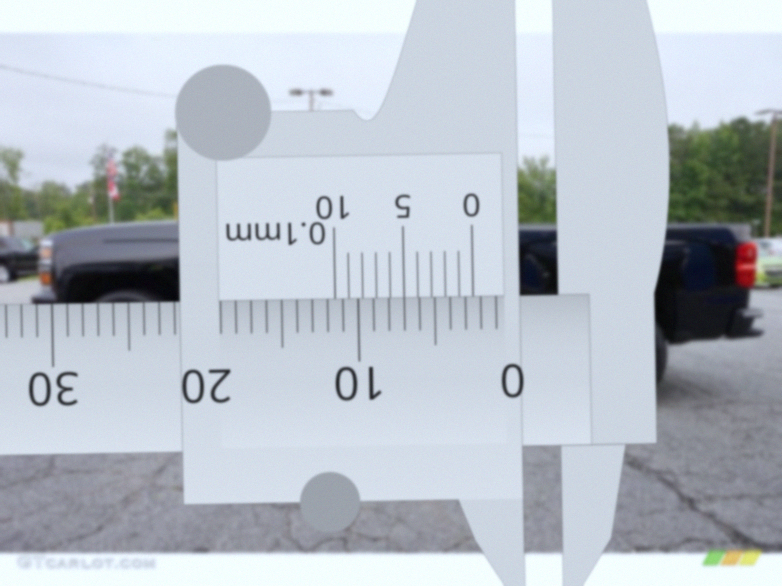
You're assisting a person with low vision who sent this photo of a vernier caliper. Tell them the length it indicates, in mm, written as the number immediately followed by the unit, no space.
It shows 2.5mm
